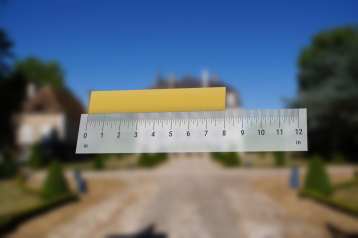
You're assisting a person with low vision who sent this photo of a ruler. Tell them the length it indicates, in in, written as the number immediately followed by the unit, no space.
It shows 8in
